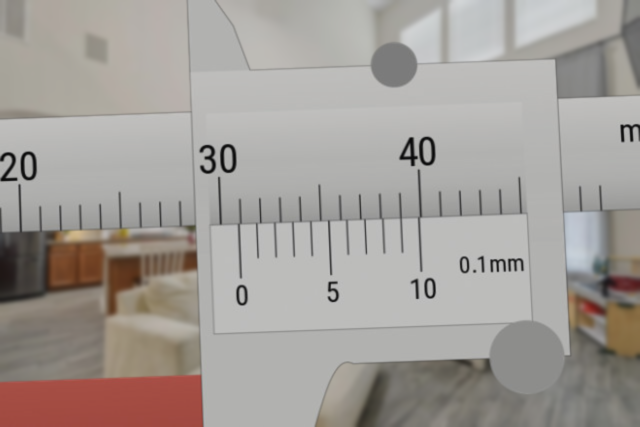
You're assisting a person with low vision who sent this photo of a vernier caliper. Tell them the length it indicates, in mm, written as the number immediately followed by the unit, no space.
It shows 30.9mm
